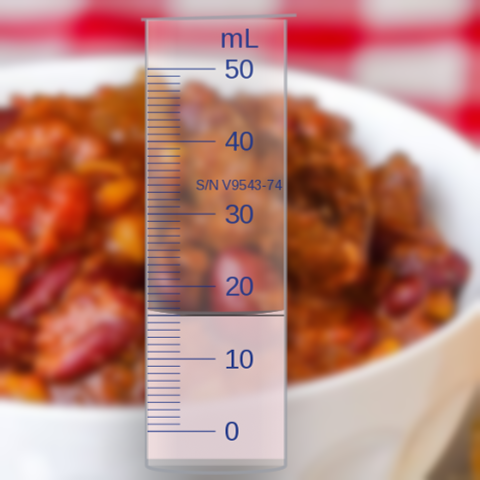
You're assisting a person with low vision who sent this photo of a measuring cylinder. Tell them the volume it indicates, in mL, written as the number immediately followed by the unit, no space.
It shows 16mL
